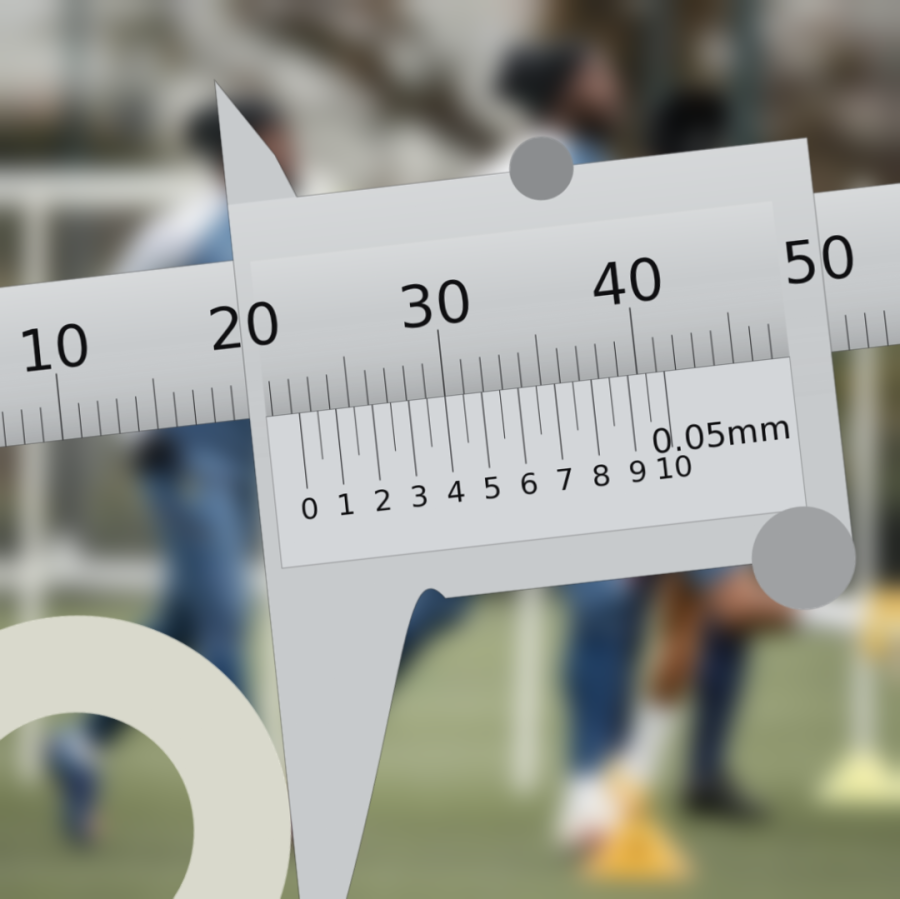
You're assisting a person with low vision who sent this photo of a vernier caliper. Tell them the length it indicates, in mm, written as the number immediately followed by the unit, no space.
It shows 22.4mm
